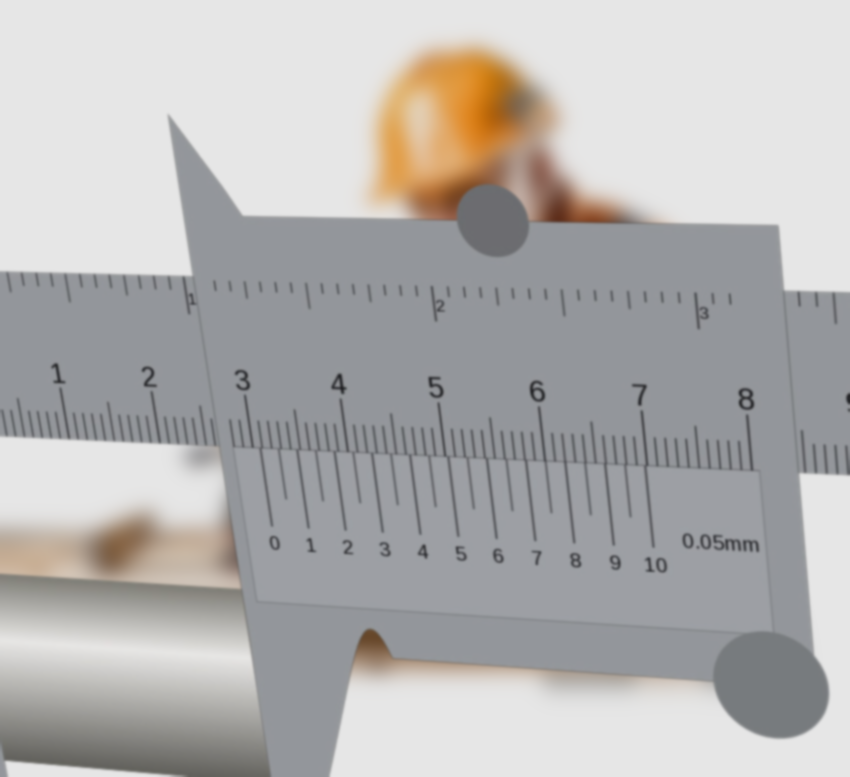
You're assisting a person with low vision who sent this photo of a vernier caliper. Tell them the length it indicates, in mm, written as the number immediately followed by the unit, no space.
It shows 30.8mm
